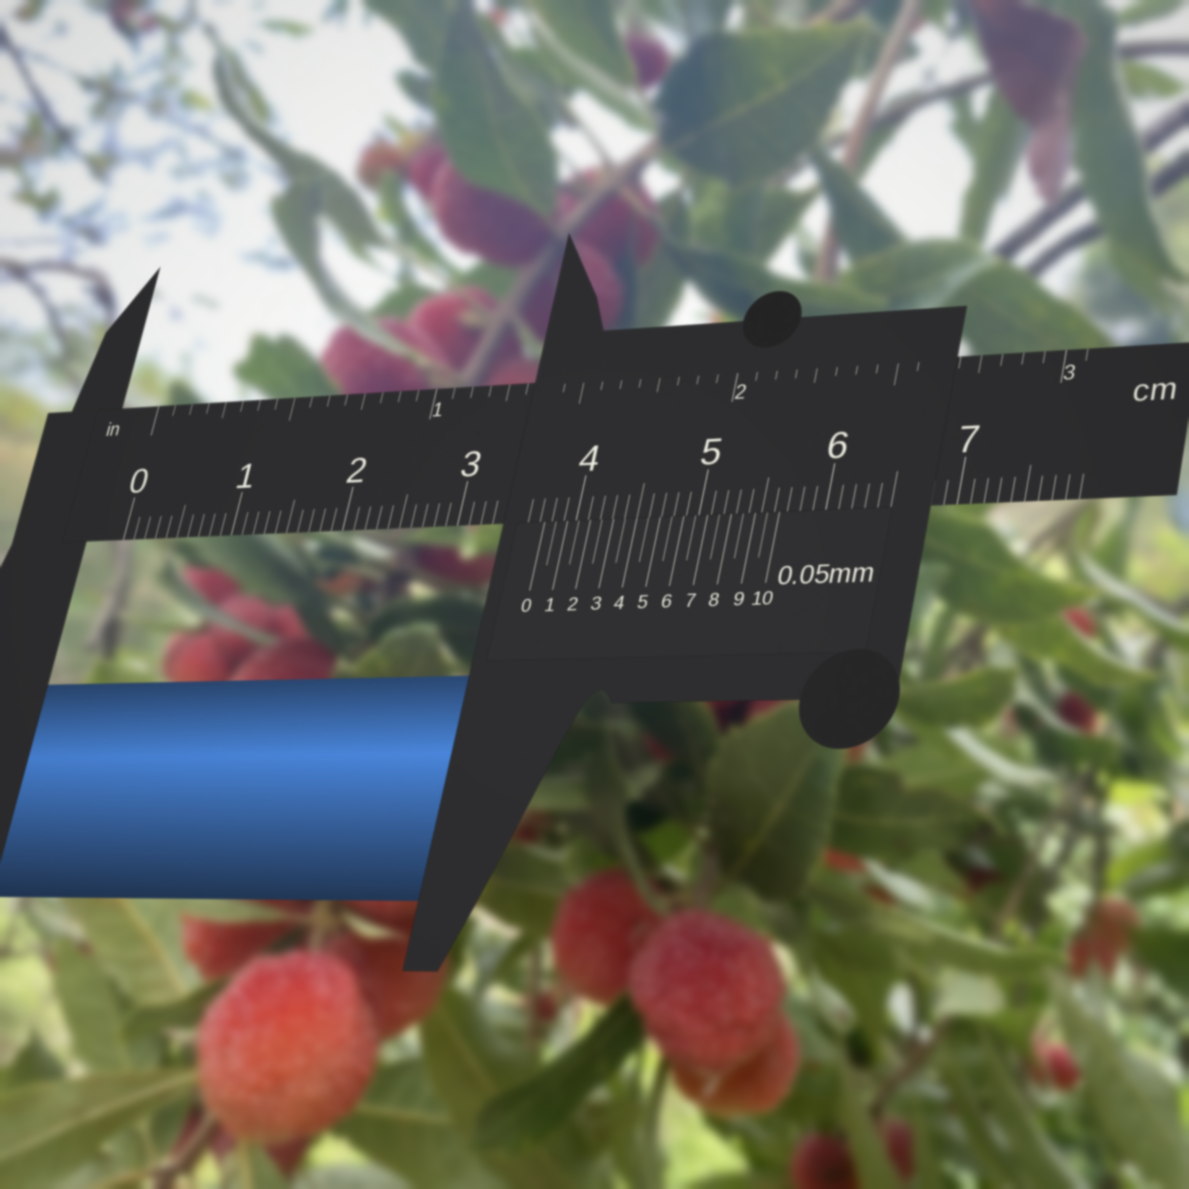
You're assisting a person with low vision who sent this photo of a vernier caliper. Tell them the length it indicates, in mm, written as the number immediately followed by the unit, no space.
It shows 37.4mm
